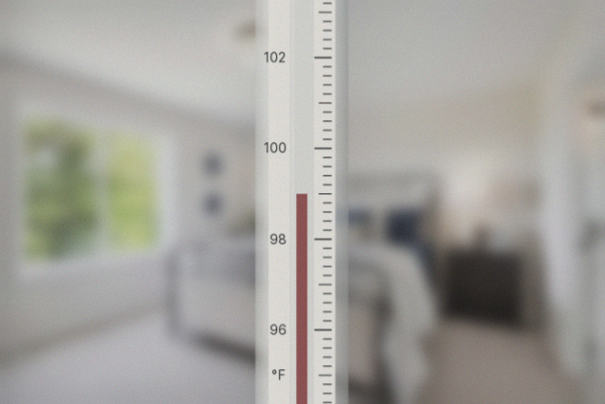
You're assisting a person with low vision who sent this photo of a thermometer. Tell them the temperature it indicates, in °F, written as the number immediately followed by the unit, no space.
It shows 99°F
